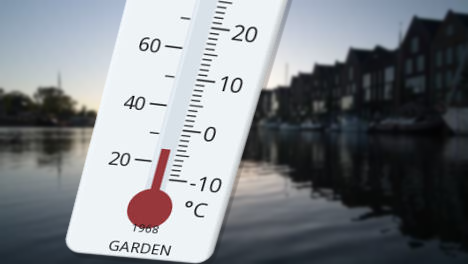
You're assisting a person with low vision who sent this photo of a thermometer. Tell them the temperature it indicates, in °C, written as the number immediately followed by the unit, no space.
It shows -4°C
